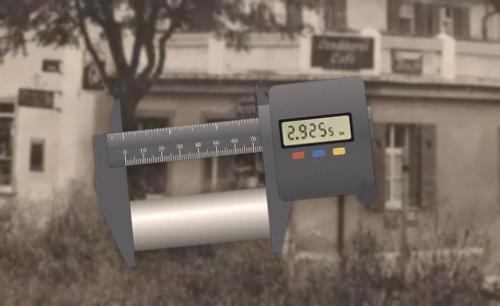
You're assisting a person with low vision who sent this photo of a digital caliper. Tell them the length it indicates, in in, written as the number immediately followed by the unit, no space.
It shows 2.9255in
